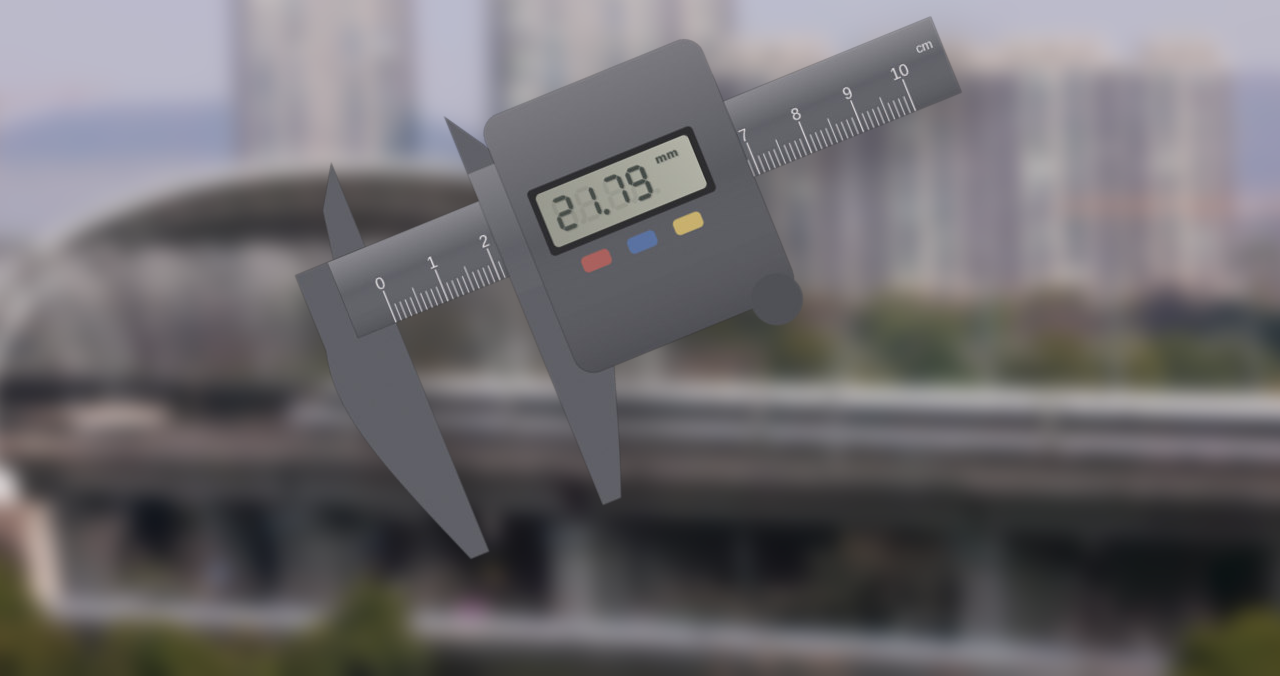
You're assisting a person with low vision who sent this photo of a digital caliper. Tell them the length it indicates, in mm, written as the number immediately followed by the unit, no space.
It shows 21.79mm
